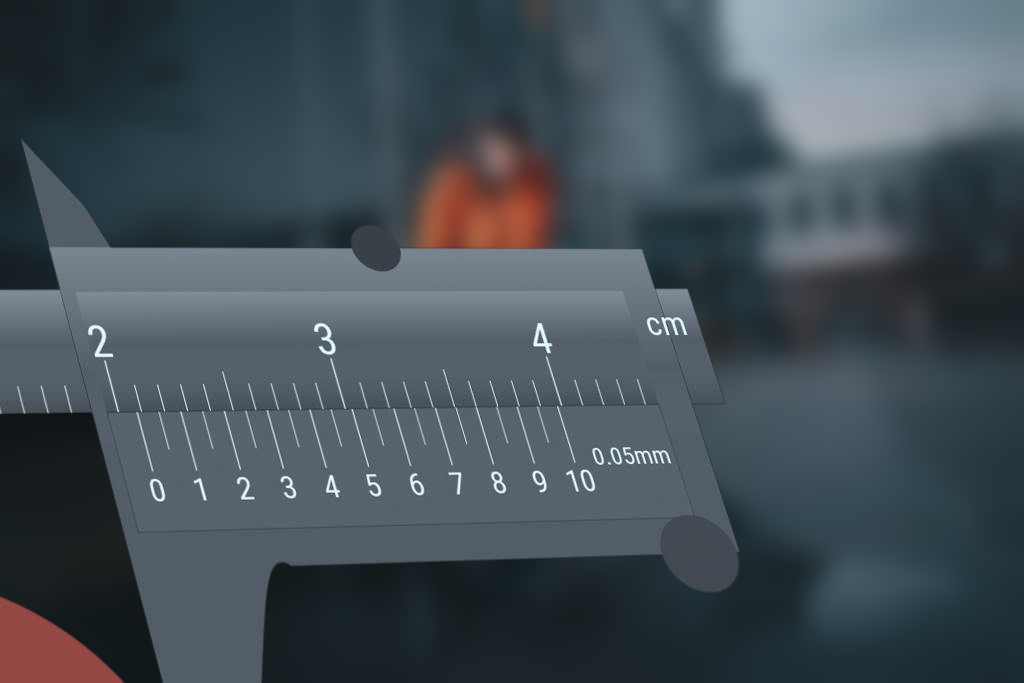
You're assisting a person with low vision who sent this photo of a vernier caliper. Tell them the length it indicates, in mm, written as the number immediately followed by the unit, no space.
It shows 20.8mm
